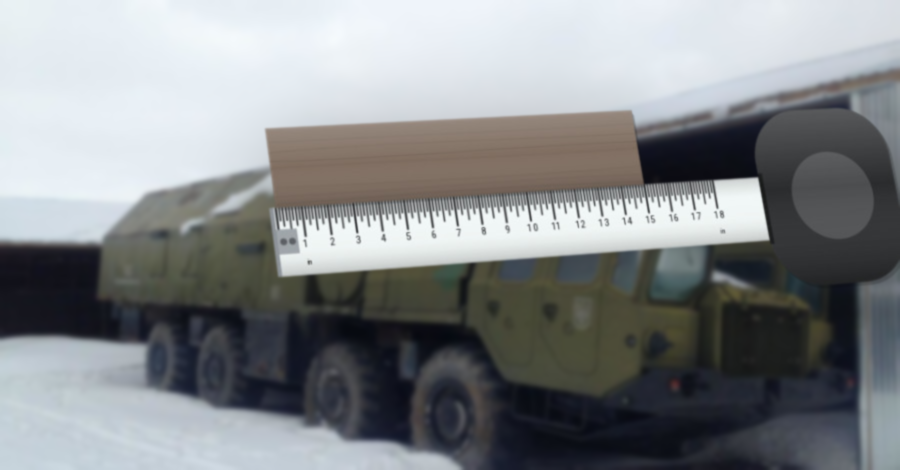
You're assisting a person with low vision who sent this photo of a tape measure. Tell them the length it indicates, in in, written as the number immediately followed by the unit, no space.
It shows 15in
